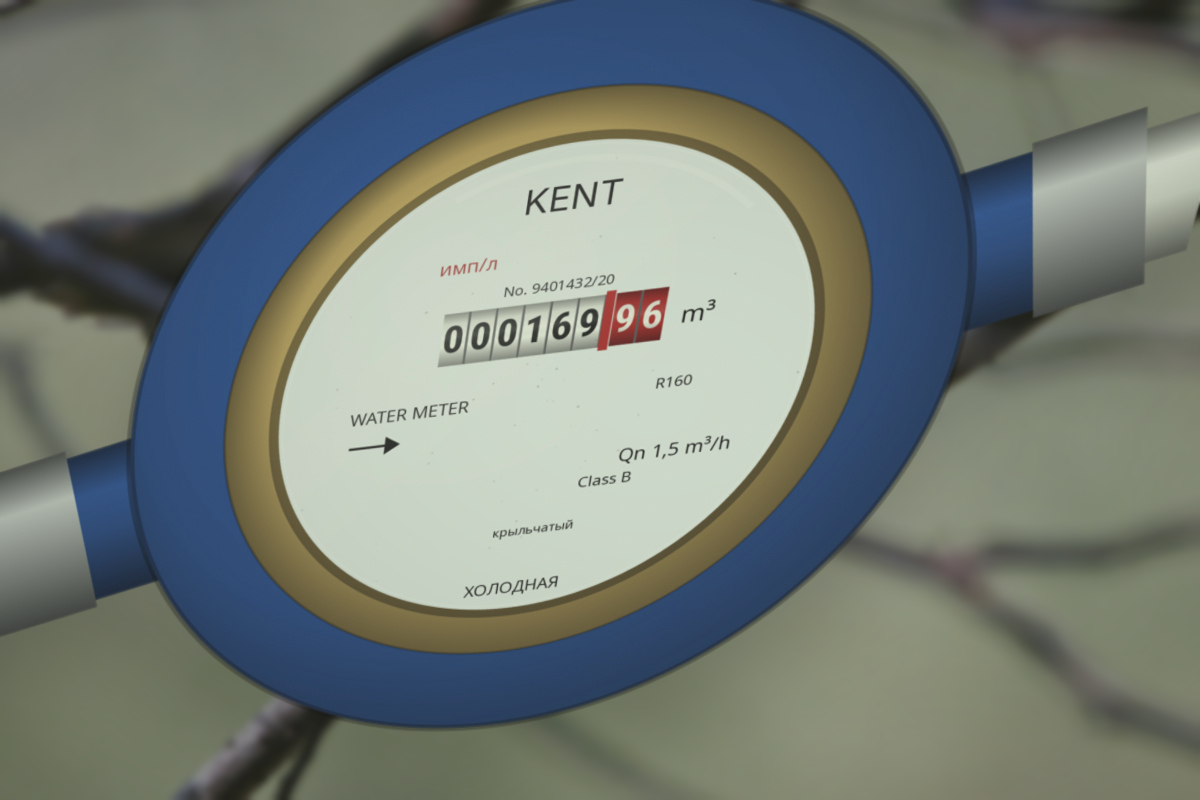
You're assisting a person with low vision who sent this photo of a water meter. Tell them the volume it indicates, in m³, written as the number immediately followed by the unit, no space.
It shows 169.96m³
